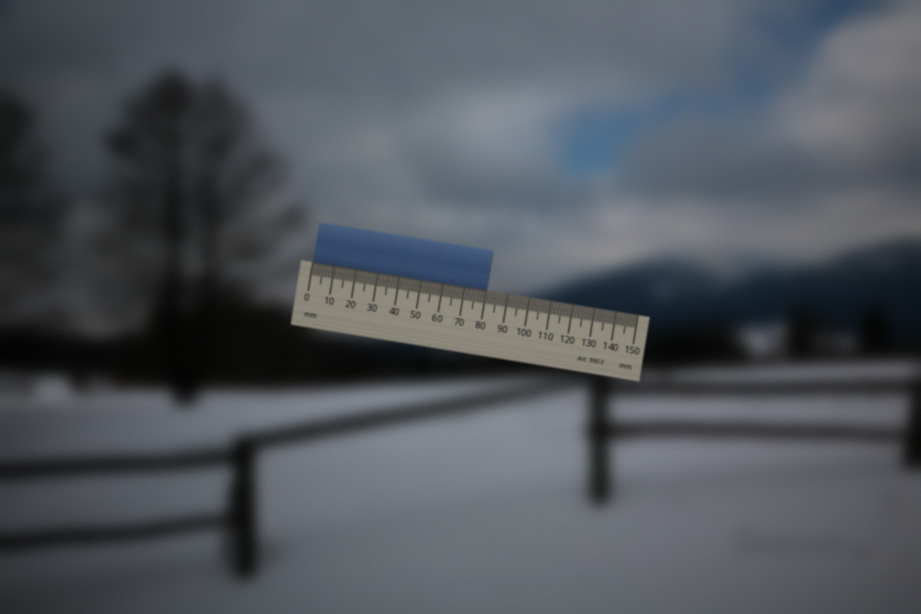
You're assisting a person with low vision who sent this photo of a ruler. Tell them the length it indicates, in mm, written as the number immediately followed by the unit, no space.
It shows 80mm
